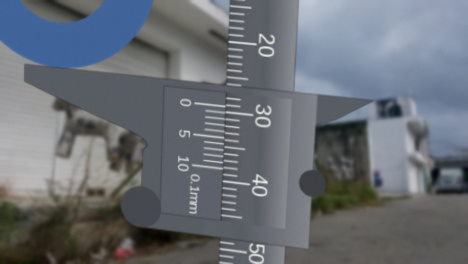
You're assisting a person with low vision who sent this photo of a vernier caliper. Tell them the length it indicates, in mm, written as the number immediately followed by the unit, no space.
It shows 29.2mm
